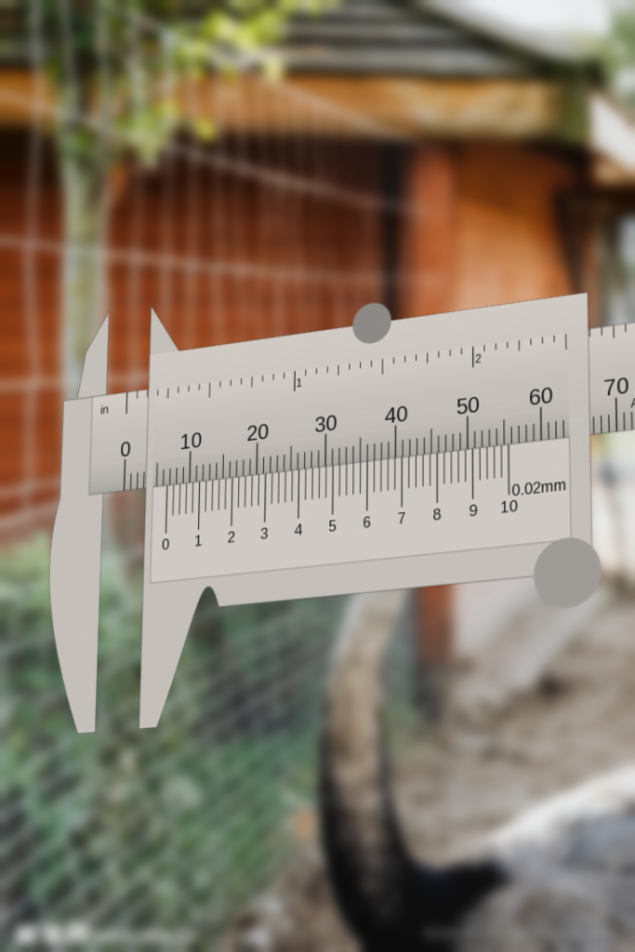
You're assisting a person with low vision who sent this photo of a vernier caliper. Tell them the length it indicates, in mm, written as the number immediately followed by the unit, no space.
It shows 6.6mm
